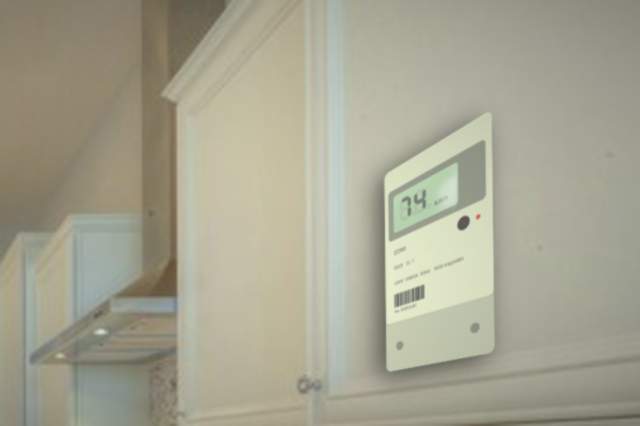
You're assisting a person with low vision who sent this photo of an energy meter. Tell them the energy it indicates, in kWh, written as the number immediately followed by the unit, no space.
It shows 74kWh
